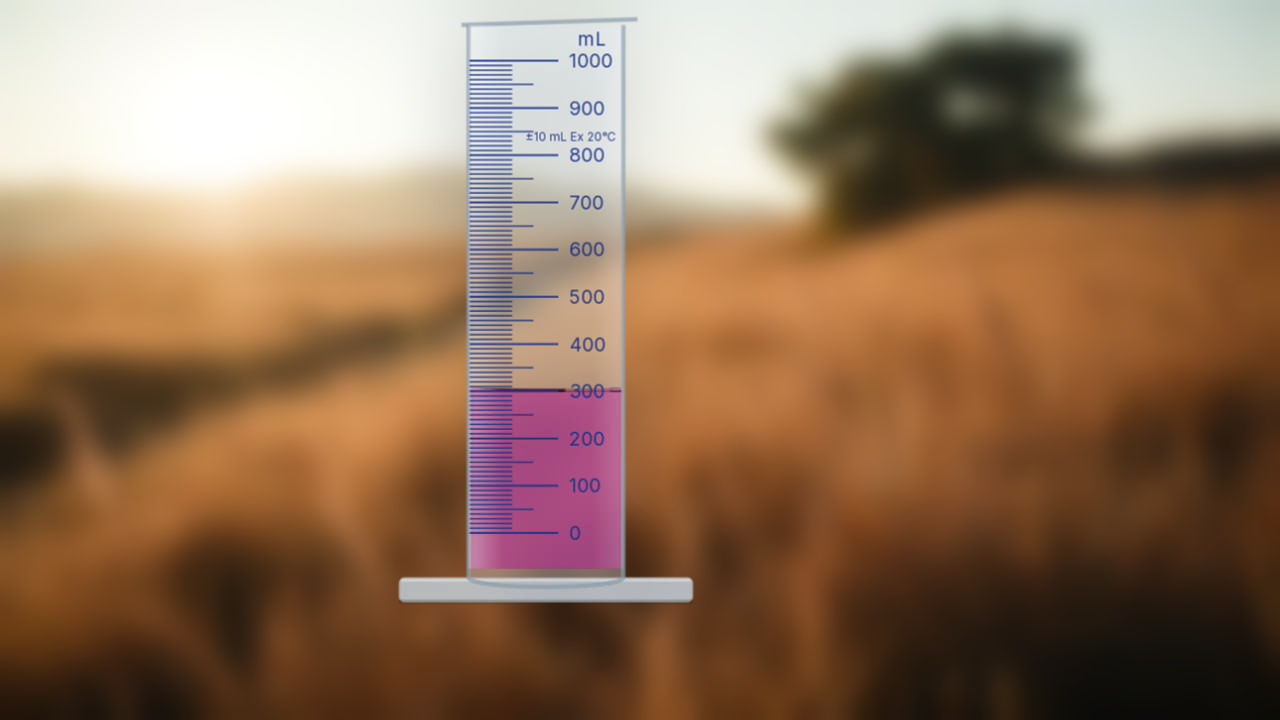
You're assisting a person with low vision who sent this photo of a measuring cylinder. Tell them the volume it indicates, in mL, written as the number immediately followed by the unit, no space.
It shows 300mL
